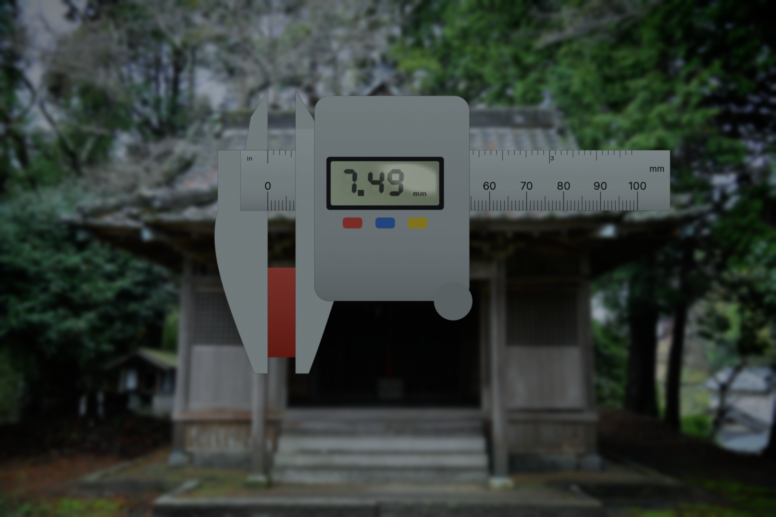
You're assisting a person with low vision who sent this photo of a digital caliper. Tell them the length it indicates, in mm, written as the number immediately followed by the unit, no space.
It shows 7.49mm
